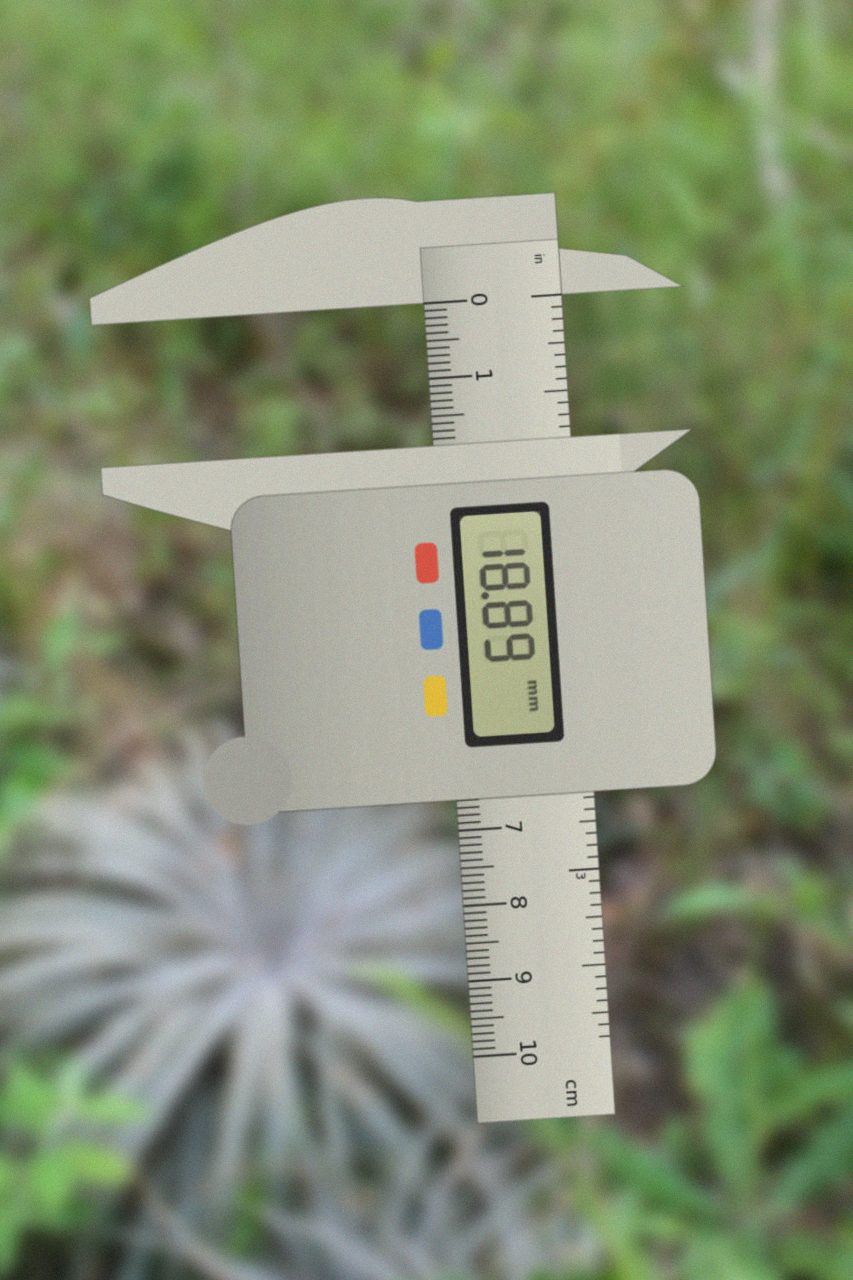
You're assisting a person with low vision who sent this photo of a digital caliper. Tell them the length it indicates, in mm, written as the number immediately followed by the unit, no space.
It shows 18.89mm
